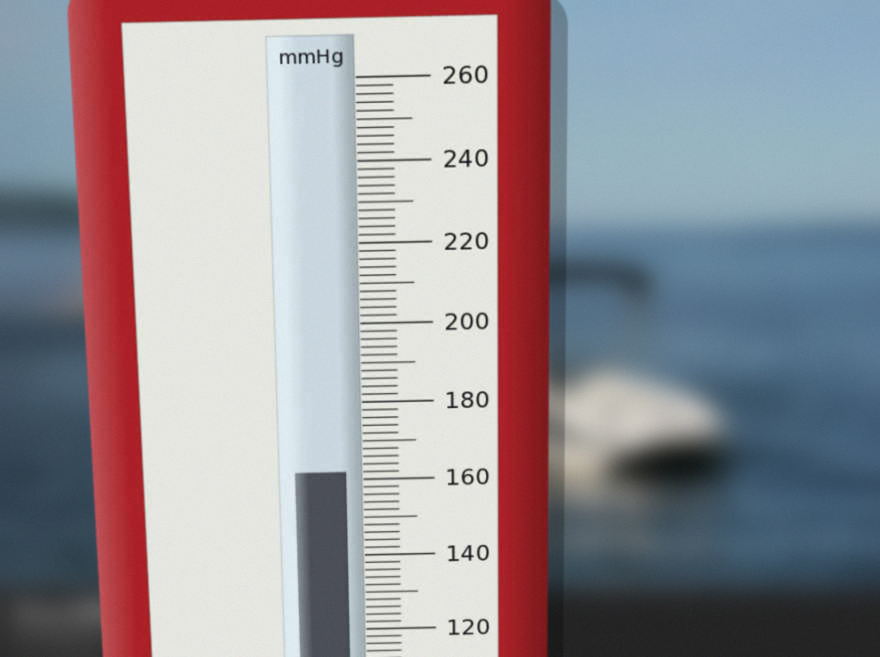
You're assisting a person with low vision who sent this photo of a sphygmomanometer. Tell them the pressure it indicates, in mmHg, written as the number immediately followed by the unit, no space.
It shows 162mmHg
